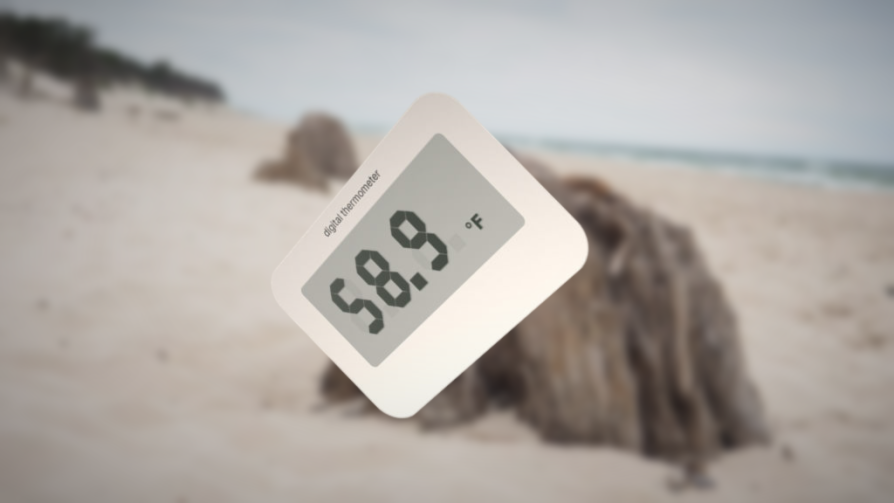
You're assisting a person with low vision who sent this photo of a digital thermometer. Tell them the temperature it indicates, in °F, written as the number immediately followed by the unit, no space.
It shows 58.9°F
